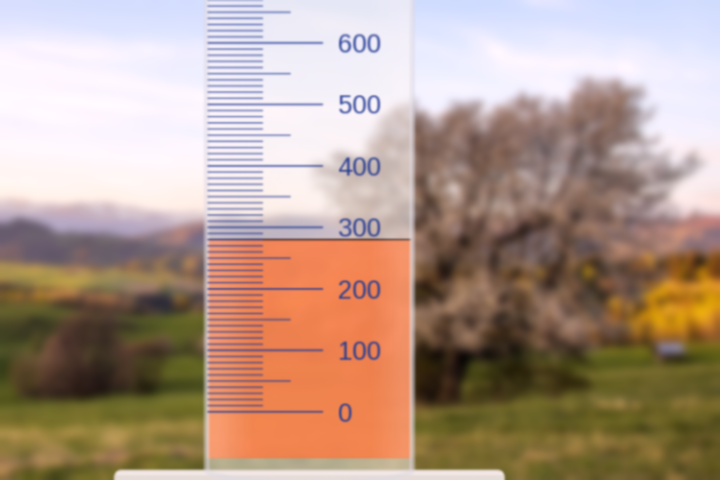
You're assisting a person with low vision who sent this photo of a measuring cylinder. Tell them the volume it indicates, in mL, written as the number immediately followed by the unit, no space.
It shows 280mL
